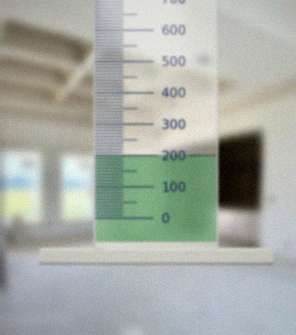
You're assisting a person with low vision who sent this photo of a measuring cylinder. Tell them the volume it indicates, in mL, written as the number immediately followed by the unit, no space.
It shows 200mL
